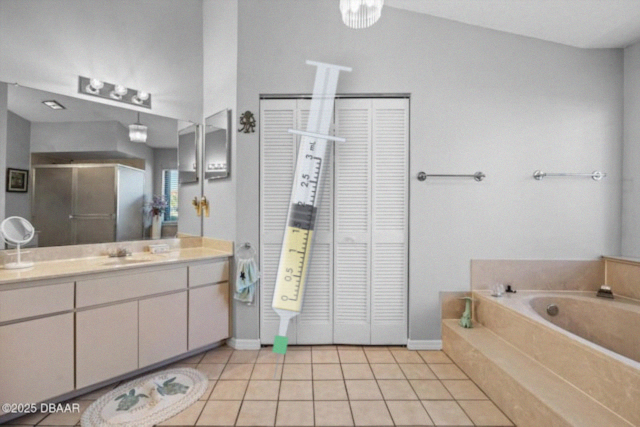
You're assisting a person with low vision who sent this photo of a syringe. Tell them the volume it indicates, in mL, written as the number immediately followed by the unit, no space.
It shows 1.5mL
